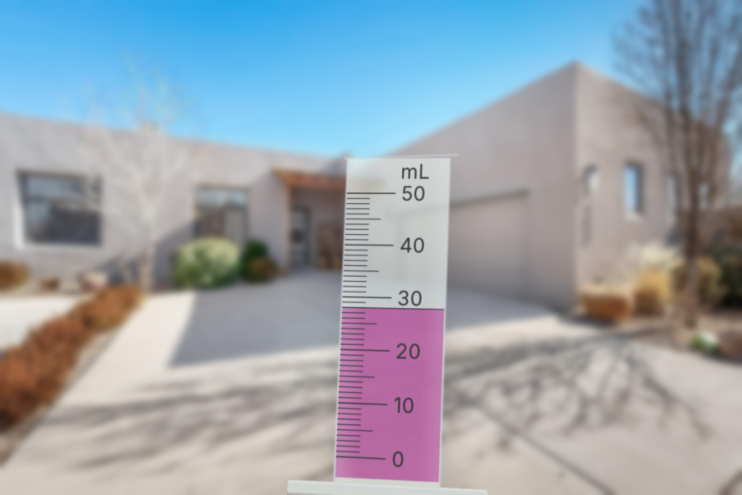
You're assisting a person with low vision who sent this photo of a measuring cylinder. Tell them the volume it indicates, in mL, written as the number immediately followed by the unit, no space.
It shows 28mL
